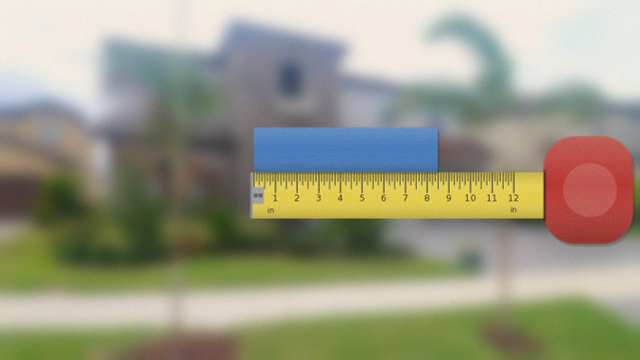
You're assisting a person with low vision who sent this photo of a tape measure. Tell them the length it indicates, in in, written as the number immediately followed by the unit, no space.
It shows 8.5in
